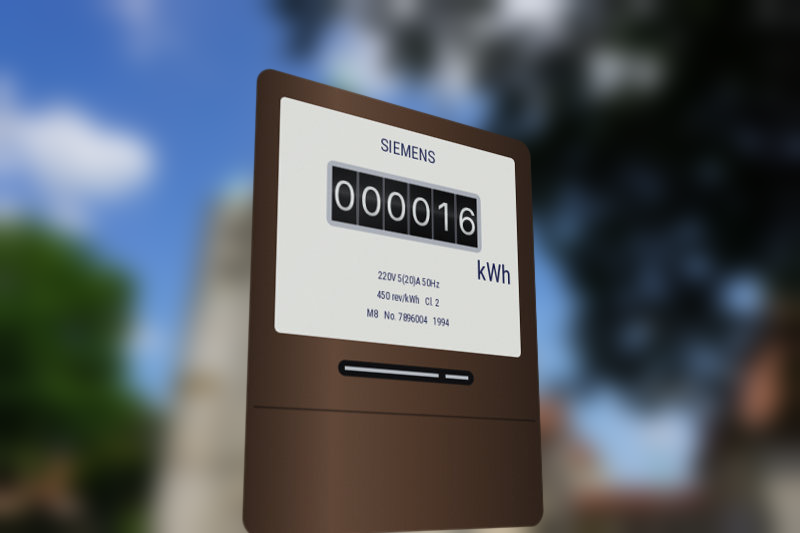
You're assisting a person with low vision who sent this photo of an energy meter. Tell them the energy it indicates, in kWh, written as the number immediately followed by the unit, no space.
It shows 16kWh
